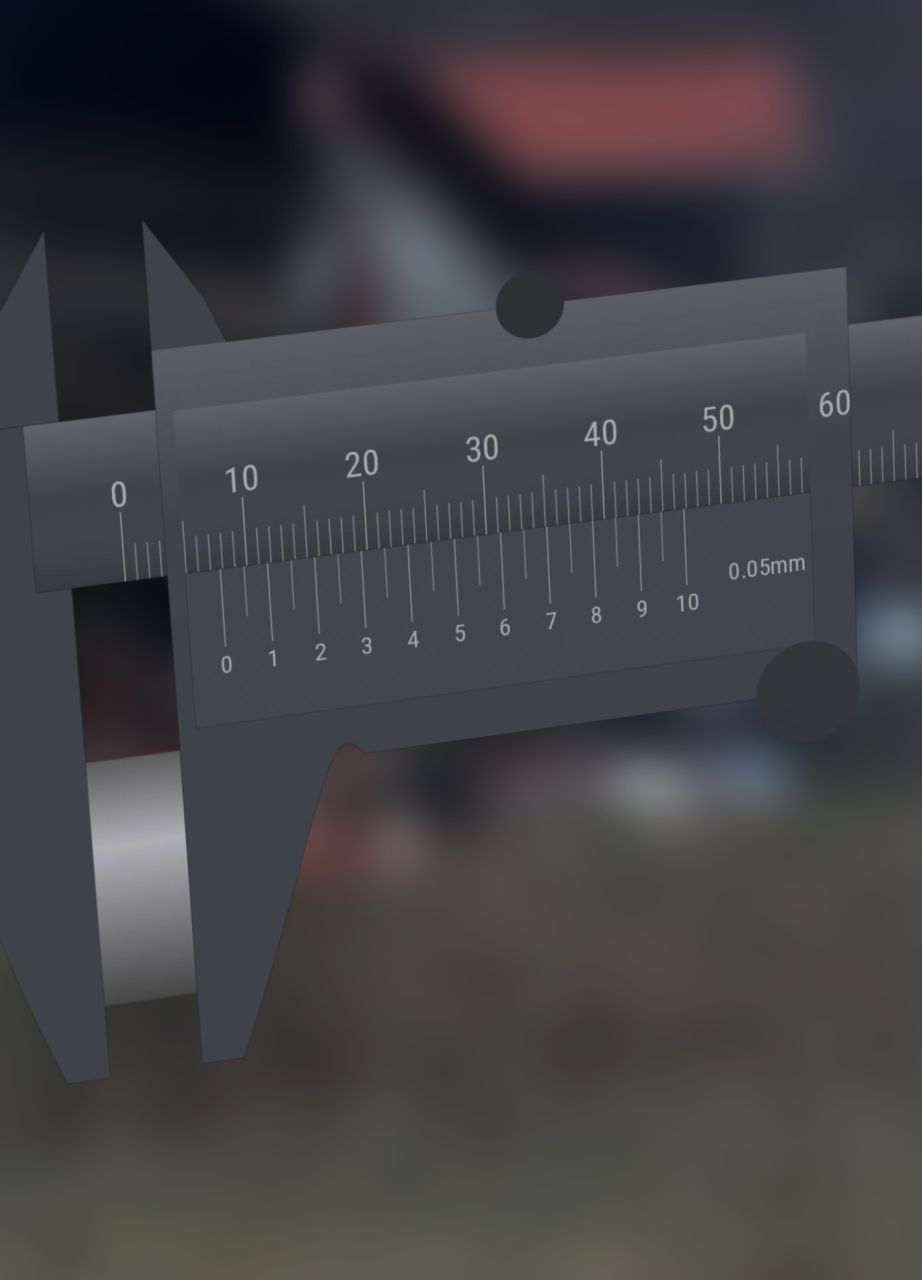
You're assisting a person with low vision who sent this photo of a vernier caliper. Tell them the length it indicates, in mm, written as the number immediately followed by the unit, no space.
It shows 7.8mm
